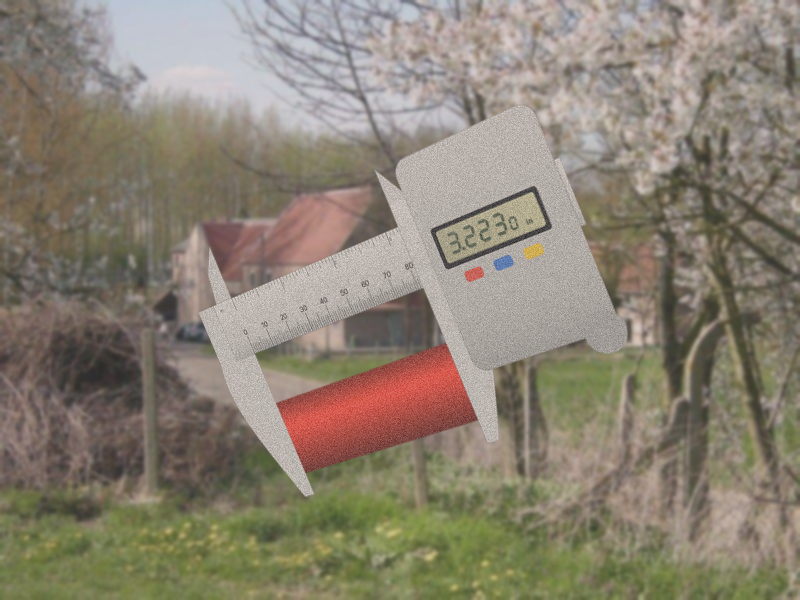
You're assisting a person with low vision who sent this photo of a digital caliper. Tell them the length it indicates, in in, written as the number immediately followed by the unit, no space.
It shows 3.2230in
